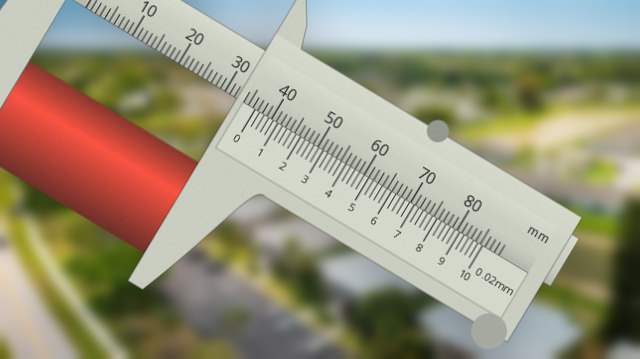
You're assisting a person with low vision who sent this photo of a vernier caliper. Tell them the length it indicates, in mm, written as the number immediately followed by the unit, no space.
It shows 36.5mm
